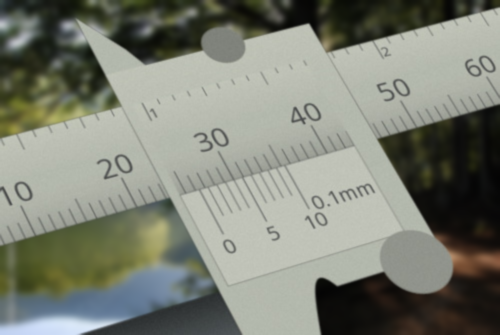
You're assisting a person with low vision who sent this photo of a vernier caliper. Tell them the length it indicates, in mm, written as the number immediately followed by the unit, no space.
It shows 26.4mm
